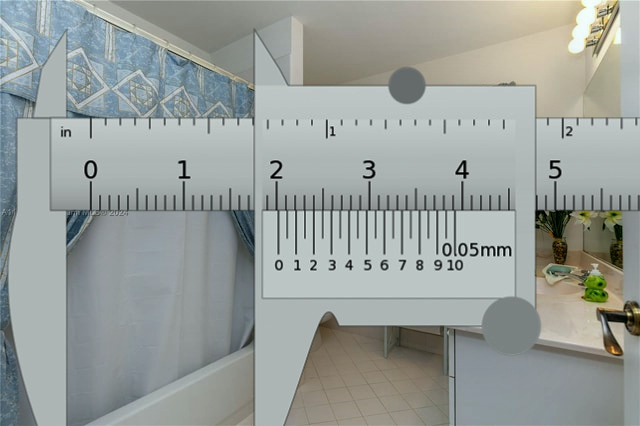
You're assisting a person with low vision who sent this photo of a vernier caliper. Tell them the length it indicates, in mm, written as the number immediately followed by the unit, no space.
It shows 20.2mm
